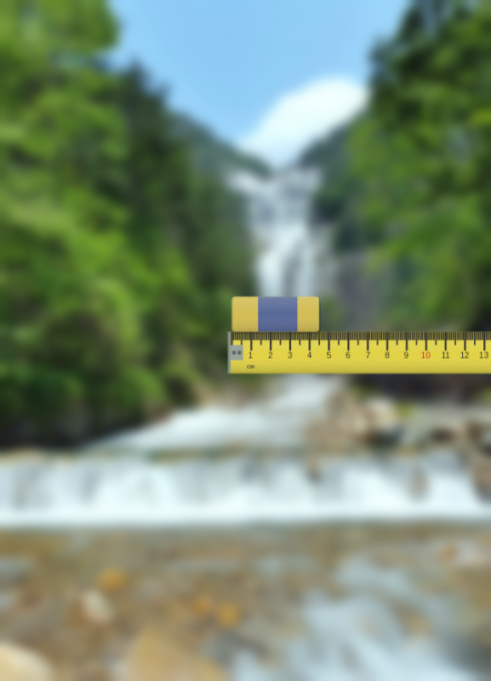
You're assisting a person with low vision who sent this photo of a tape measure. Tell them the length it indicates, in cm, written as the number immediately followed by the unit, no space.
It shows 4.5cm
